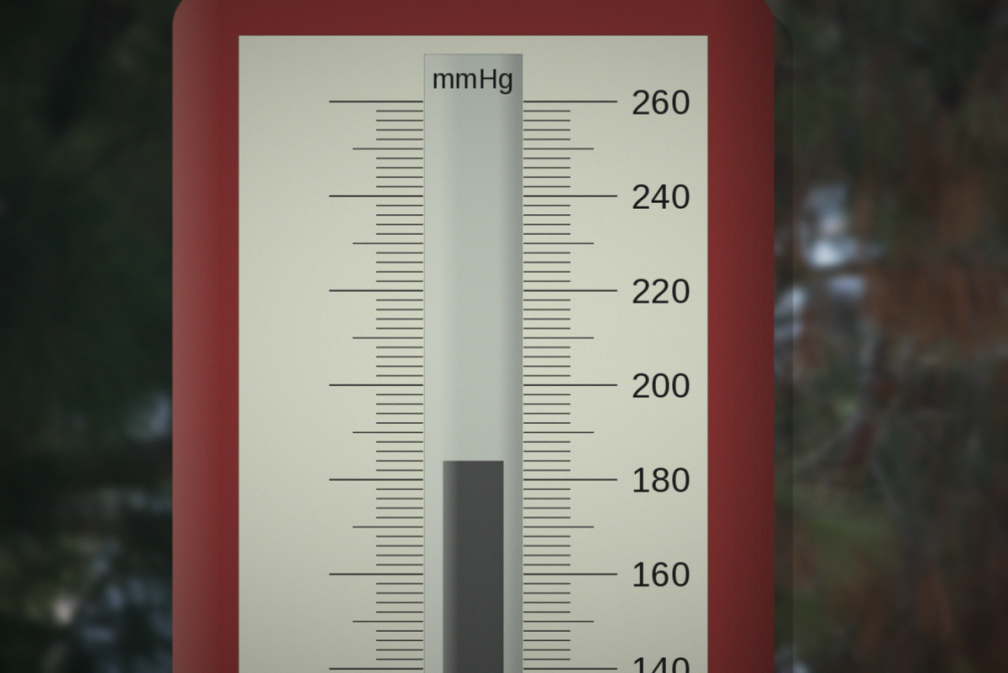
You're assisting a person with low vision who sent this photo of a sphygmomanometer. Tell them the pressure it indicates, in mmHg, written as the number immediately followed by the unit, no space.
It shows 184mmHg
